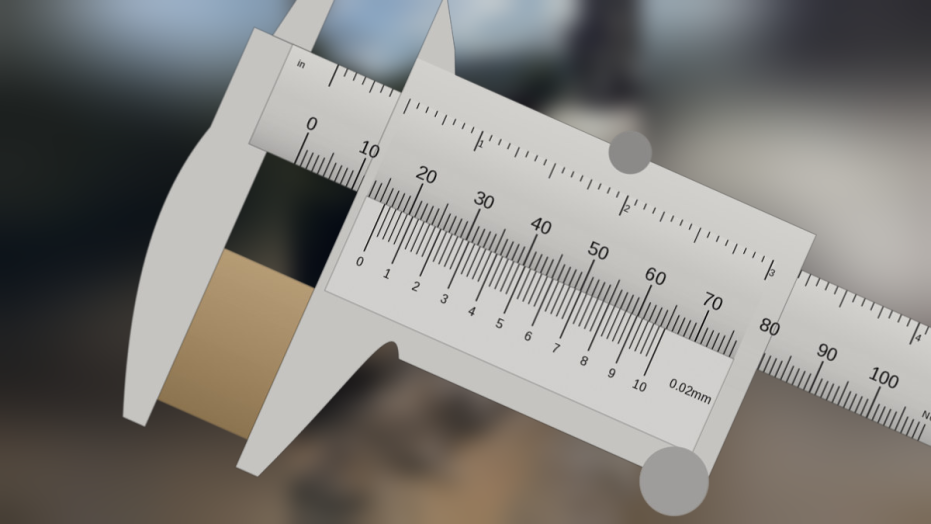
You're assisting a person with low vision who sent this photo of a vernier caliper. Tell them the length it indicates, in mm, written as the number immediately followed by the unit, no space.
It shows 15.8mm
